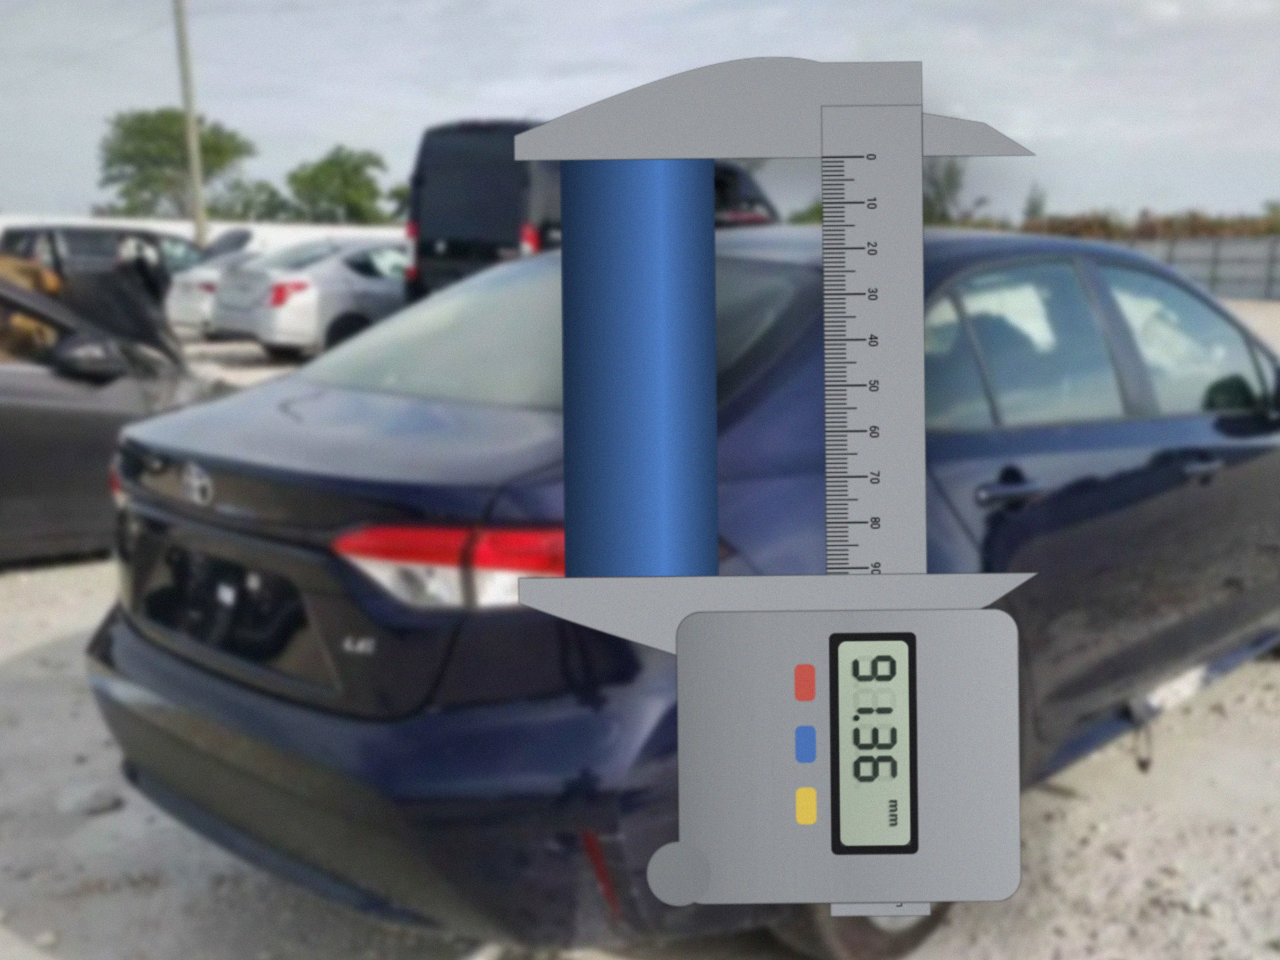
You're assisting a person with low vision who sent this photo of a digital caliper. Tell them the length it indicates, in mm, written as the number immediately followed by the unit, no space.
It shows 91.36mm
